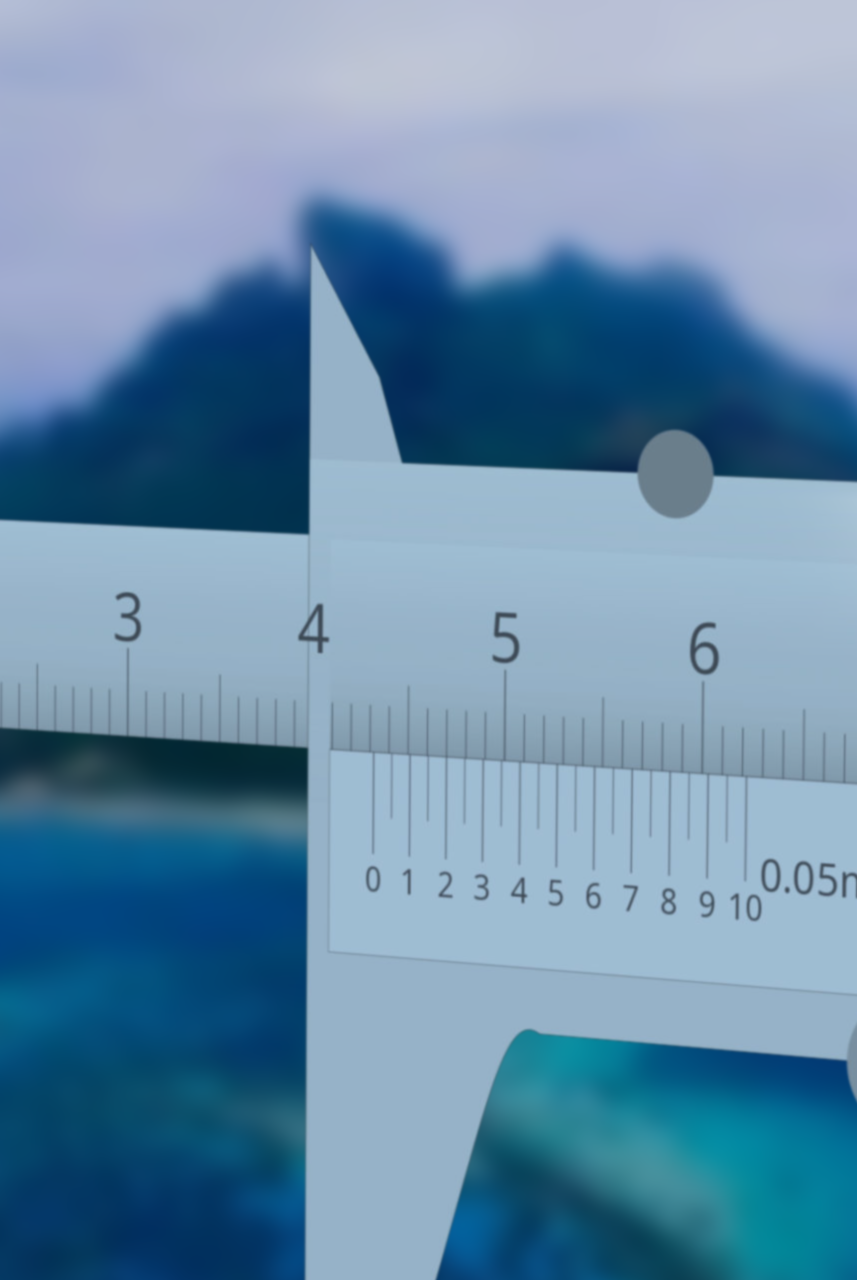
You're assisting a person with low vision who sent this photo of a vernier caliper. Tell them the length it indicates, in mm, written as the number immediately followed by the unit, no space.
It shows 43.2mm
